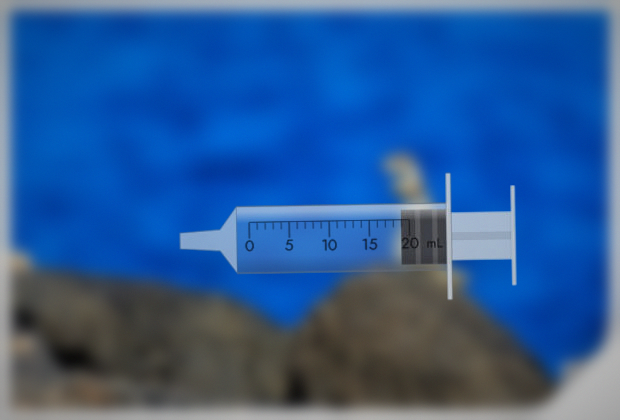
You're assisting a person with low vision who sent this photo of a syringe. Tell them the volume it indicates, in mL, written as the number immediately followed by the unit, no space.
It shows 19mL
